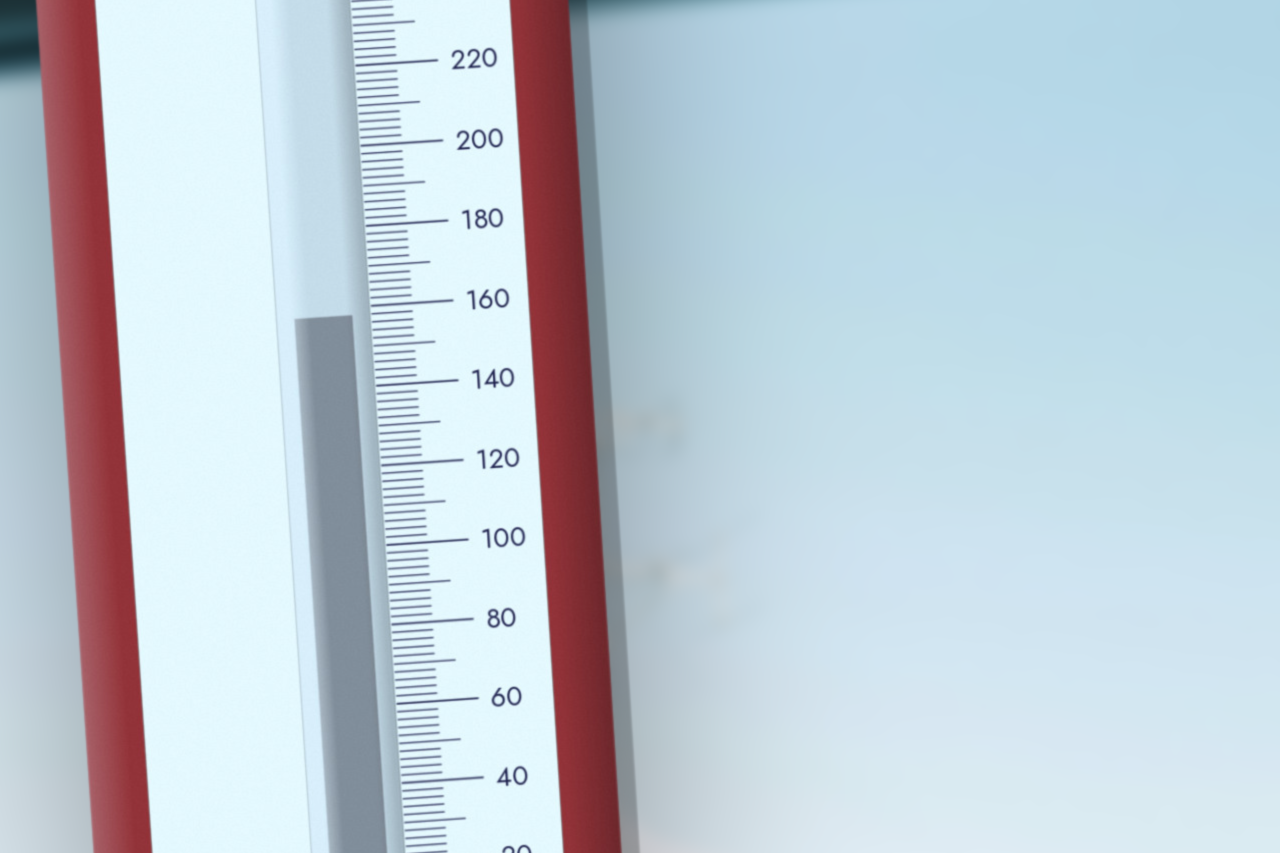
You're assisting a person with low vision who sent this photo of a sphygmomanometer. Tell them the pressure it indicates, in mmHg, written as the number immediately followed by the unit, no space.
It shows 158mmHg
